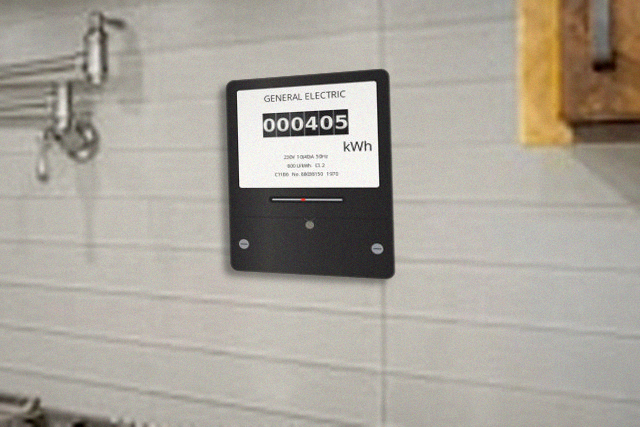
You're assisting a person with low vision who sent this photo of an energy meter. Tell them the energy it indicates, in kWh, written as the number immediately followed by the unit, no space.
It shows 405kWh
